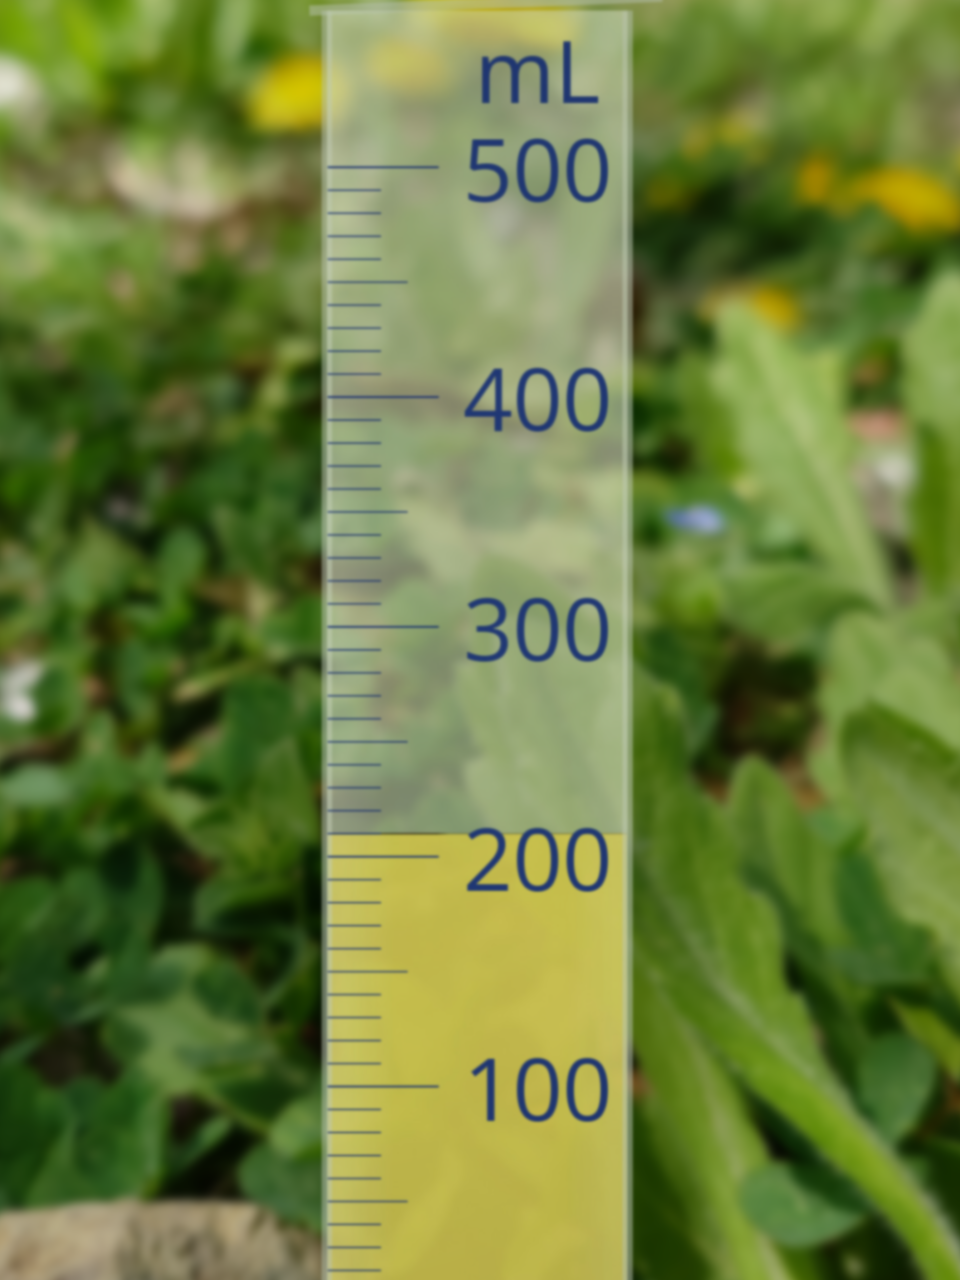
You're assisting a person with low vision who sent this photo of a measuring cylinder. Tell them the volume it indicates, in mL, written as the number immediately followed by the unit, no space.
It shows 210mL
